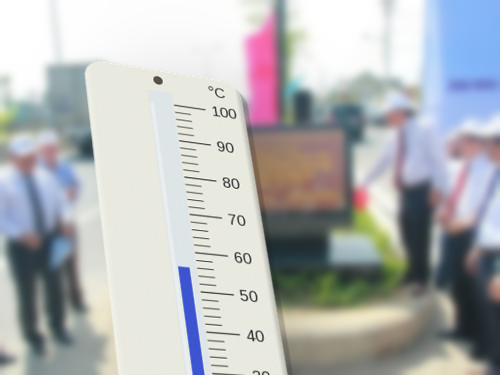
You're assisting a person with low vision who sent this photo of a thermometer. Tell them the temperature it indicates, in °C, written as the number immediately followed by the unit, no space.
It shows 56°C
